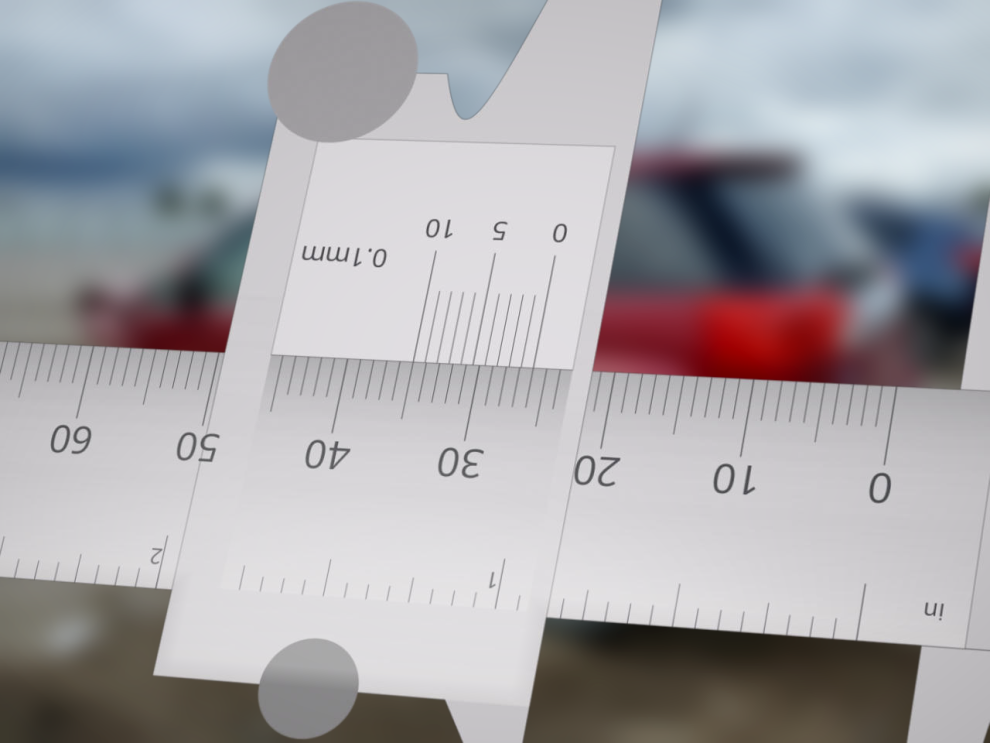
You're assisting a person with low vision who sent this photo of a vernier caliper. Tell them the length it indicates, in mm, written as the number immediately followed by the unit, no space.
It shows 26.0mm
